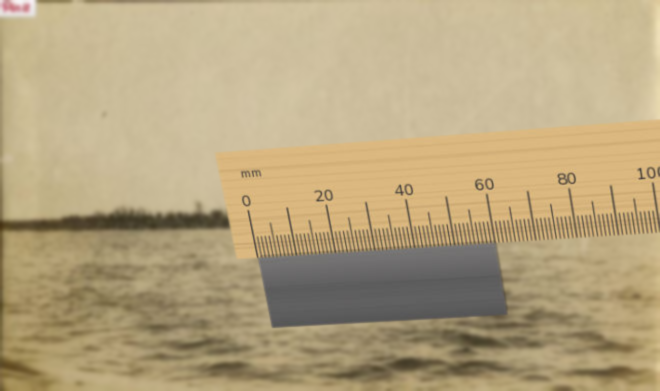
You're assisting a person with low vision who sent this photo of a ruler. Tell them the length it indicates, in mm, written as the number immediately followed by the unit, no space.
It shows 60mm
